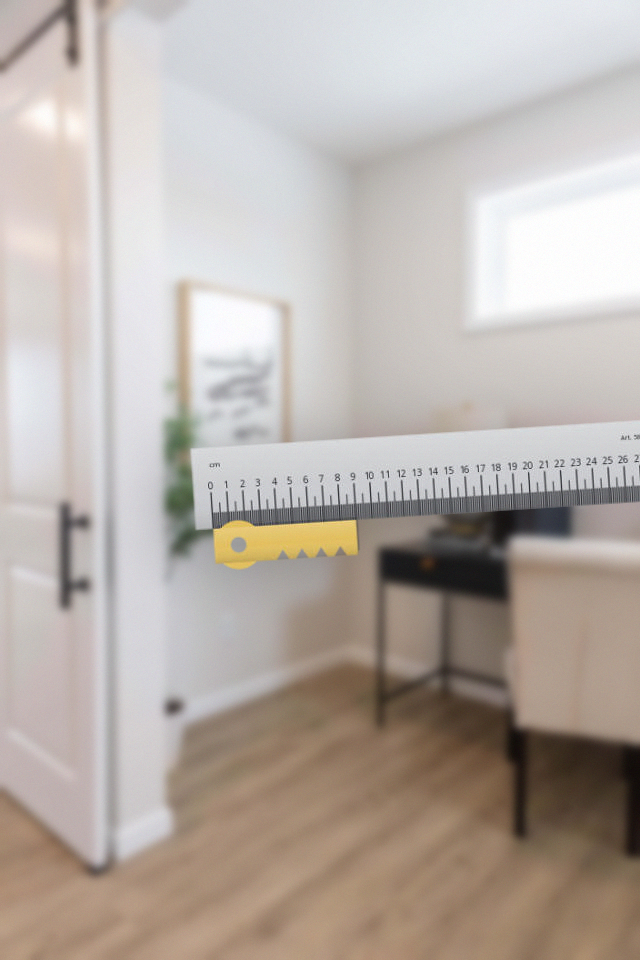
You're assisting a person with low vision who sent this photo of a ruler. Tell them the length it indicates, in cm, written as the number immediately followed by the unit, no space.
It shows 9cm
